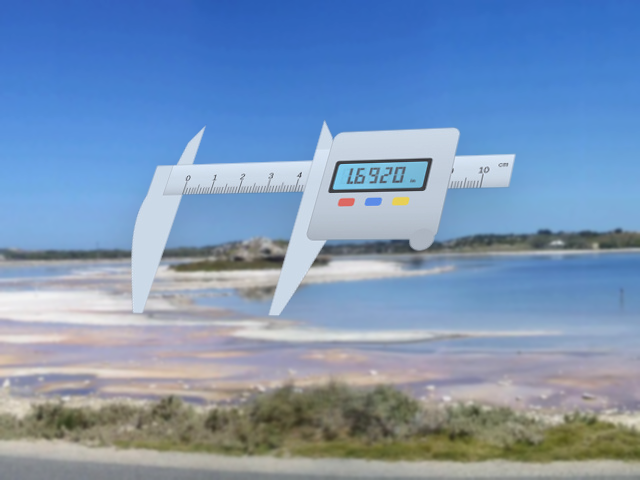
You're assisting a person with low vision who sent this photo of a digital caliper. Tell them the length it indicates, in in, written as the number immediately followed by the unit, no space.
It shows 1.6920in
